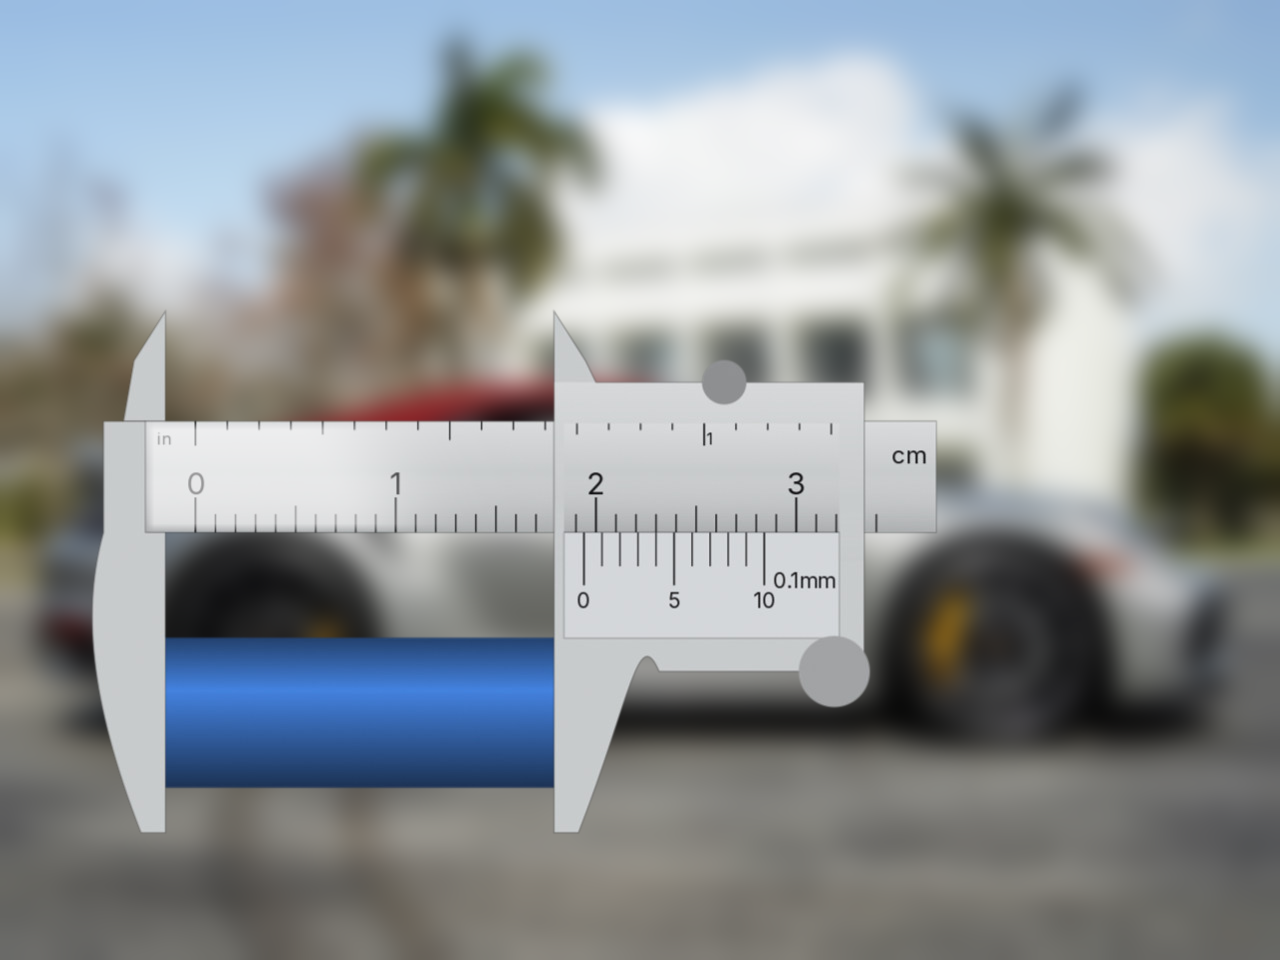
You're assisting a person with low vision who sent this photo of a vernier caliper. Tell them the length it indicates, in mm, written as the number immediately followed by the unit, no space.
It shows 19.4mm
